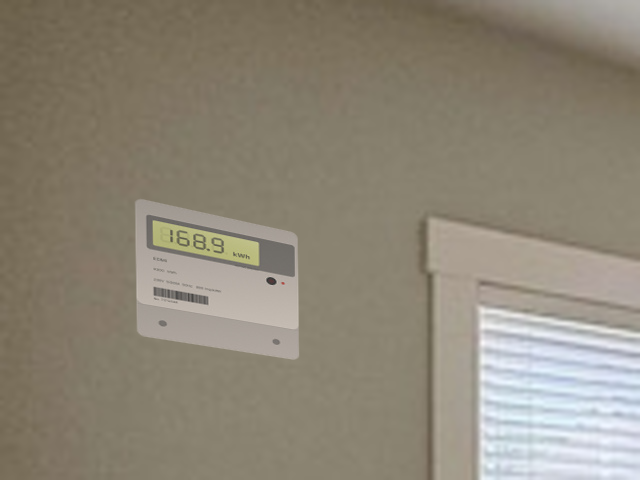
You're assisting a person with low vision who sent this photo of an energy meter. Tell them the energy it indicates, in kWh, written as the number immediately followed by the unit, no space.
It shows 168.9kWh
